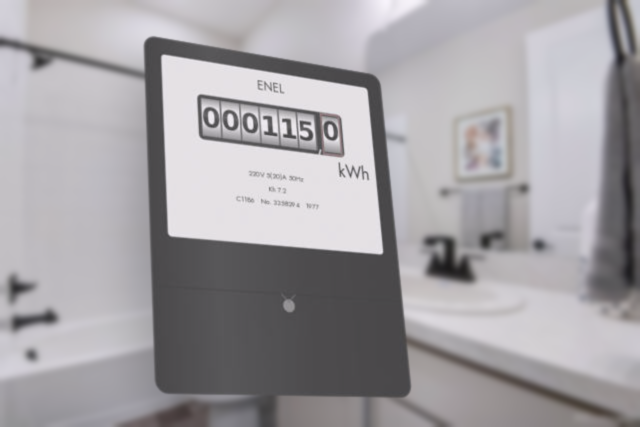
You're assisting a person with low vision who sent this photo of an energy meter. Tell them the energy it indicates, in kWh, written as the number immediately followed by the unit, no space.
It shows 115.0kWh
